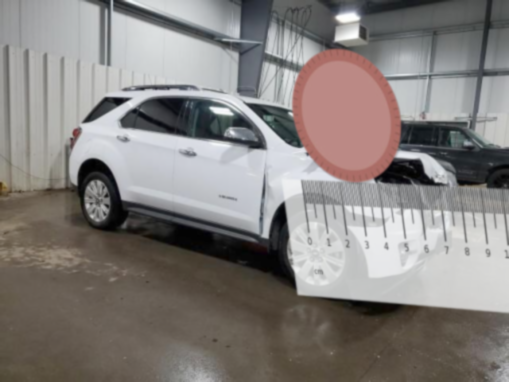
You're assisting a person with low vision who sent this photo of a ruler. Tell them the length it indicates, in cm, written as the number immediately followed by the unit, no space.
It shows 5.5cm
